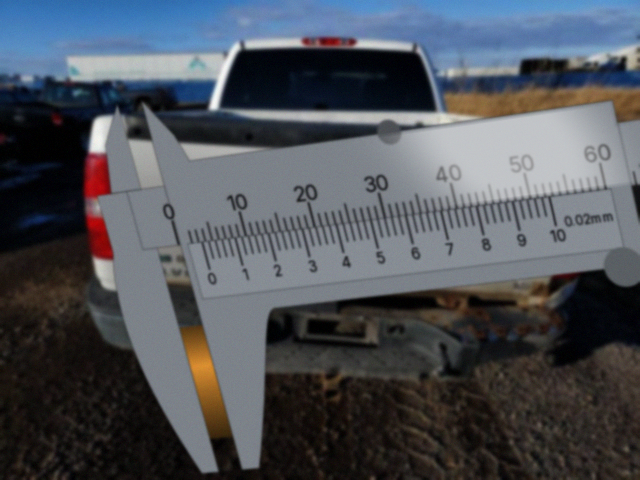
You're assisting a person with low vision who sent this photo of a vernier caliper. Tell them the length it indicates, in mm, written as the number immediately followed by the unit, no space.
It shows 3.5mm
